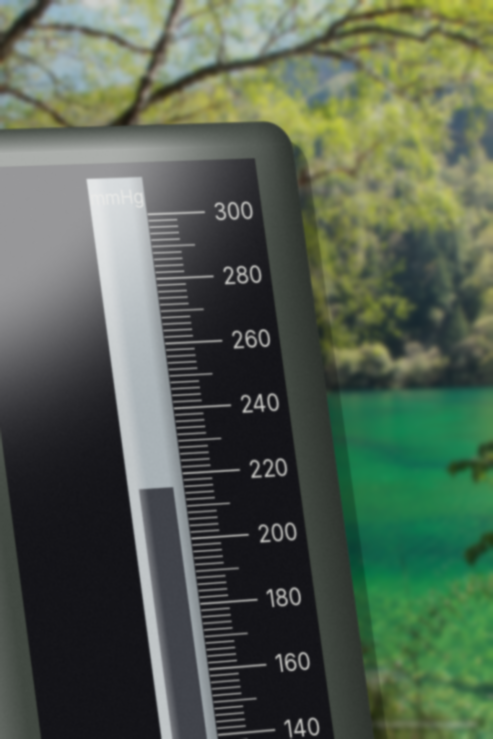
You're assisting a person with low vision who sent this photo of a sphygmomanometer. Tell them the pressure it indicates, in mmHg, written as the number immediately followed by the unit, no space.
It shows 216mmHg
